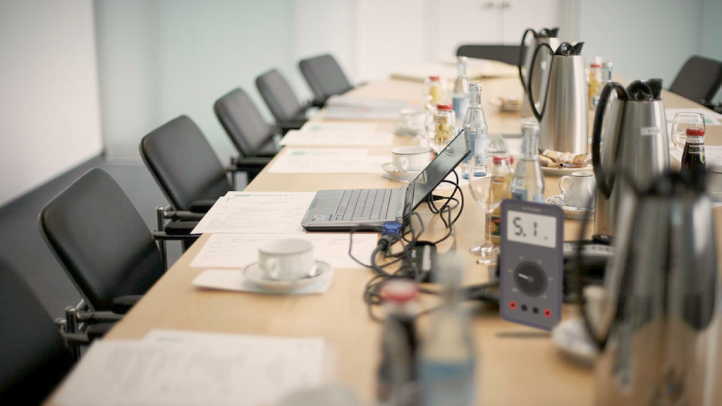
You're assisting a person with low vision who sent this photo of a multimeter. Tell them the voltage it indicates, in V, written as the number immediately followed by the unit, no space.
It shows 5.1V
